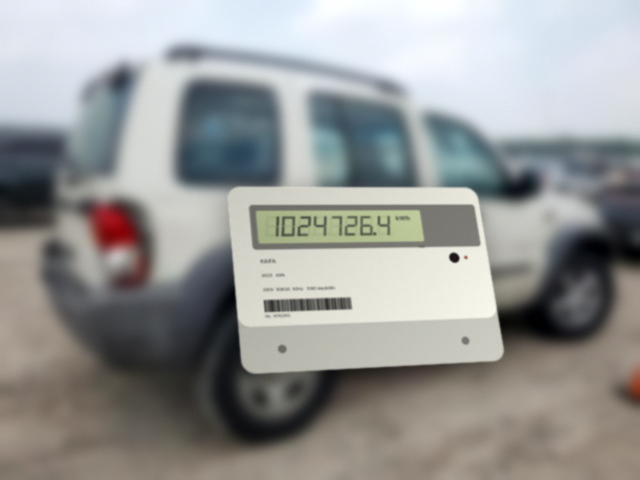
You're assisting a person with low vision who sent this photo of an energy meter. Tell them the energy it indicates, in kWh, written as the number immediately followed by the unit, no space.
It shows 1024726.4kWh
